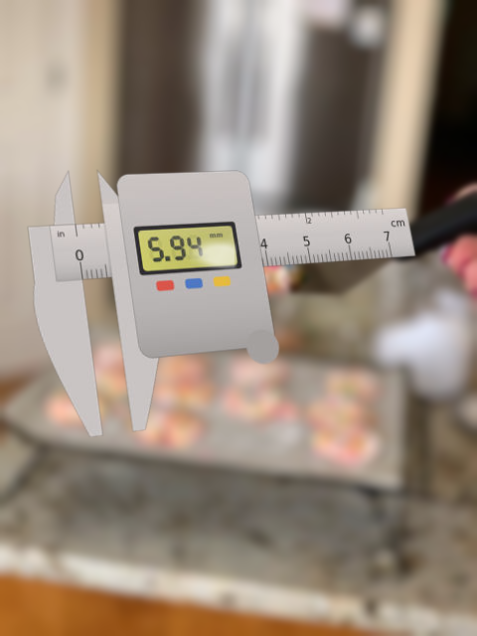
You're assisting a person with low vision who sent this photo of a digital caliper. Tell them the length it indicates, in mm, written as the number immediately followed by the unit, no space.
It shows 5.94mm
